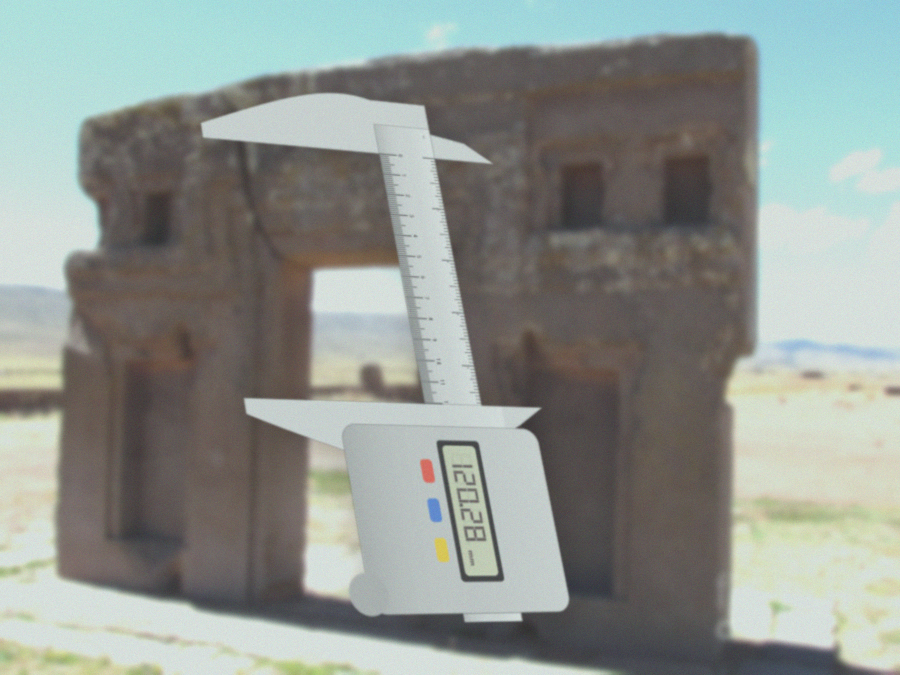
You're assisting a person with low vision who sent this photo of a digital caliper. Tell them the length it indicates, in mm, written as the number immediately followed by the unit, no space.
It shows 120.28mm
